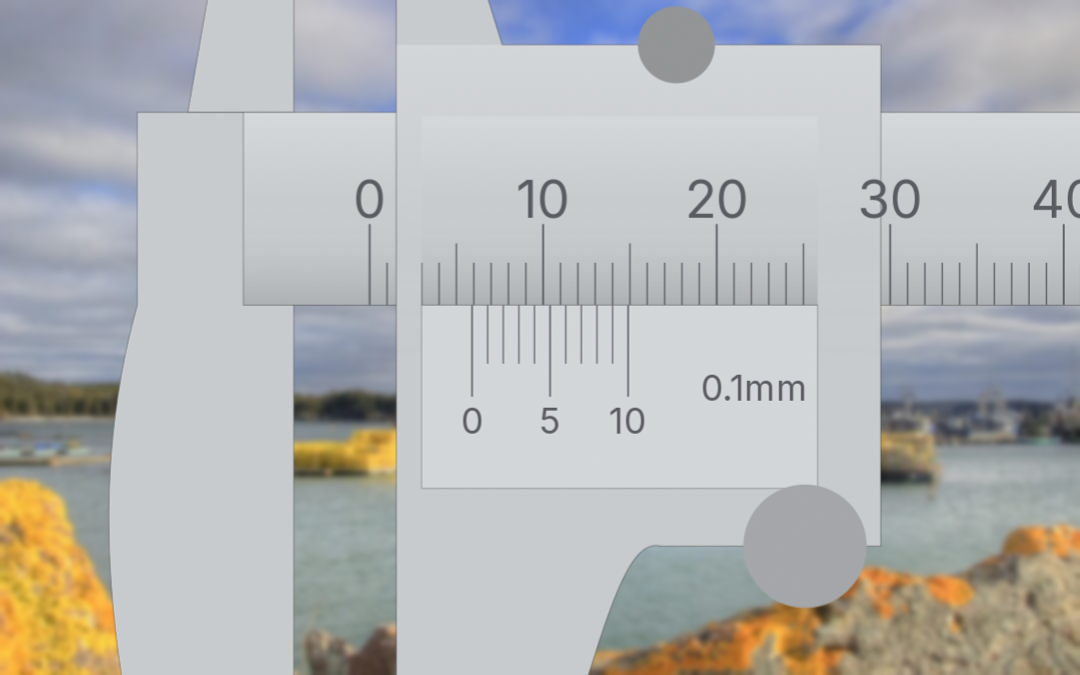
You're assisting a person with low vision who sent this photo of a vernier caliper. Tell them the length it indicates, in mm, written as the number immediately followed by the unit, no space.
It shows 5.9mm
